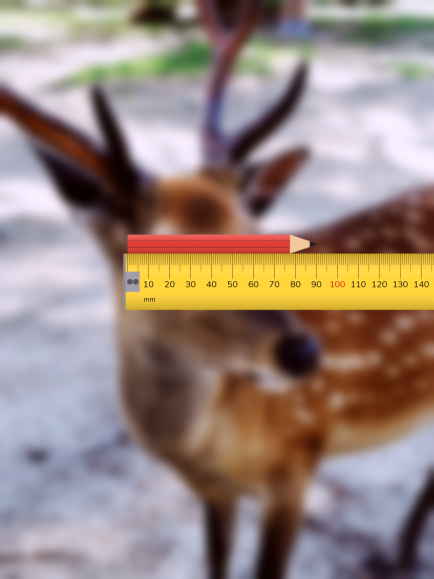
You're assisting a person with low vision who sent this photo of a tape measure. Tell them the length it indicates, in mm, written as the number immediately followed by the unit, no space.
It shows 90mm
